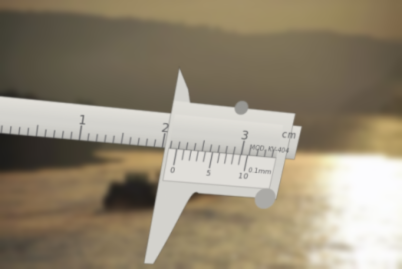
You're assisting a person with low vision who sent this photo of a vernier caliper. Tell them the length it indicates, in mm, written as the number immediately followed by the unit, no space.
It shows 21.8mm
